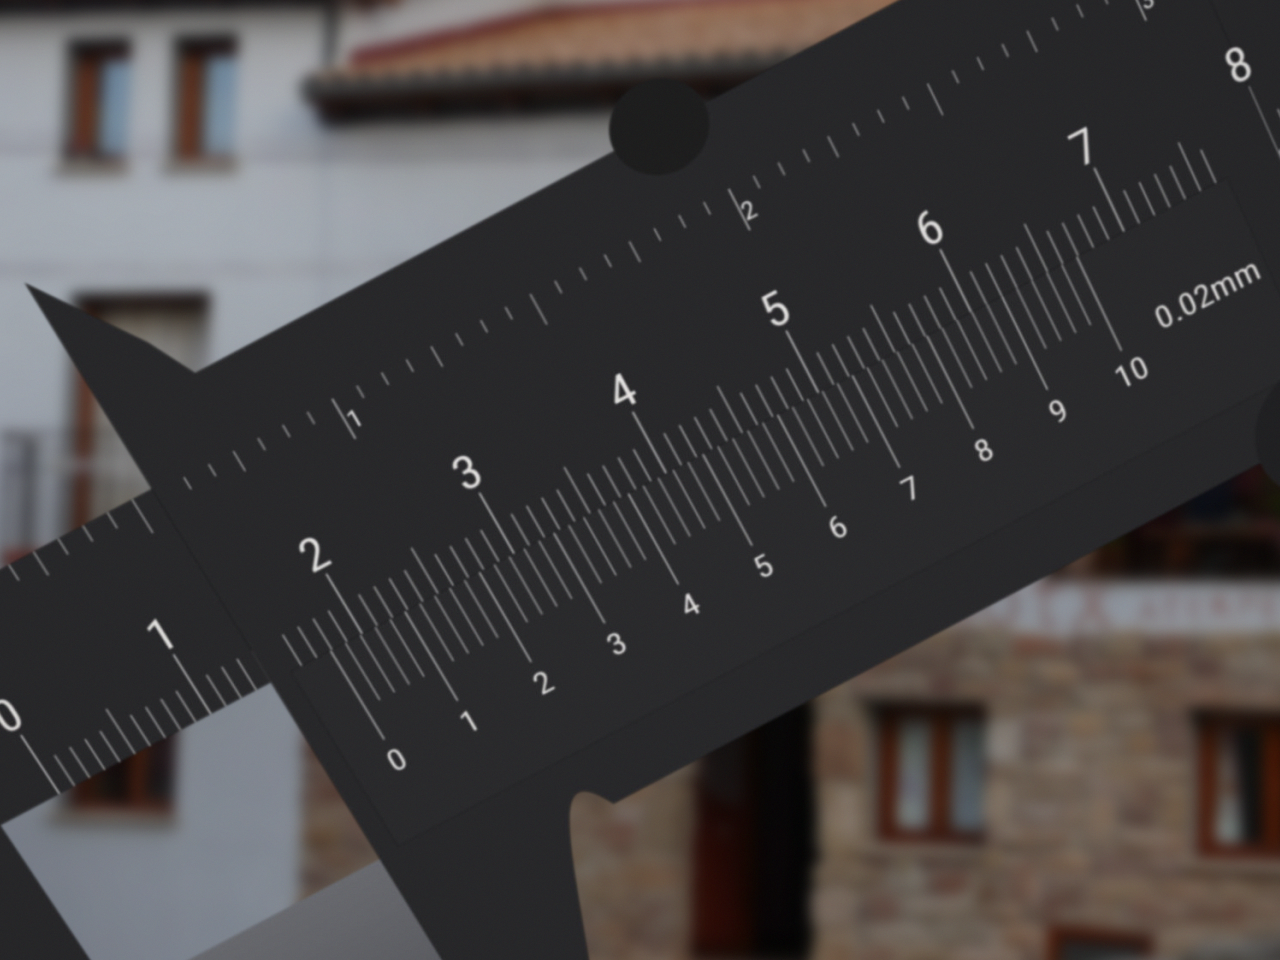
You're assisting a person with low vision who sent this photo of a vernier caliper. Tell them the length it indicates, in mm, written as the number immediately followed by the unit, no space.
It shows 17.9mm
